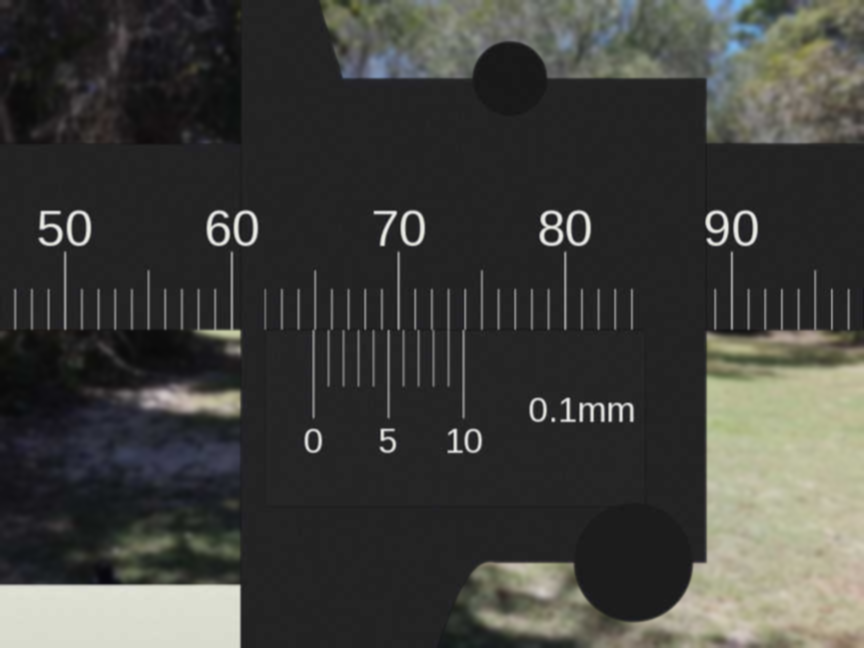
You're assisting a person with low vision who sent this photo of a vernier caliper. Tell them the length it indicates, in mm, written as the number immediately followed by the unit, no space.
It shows 64.9mm
